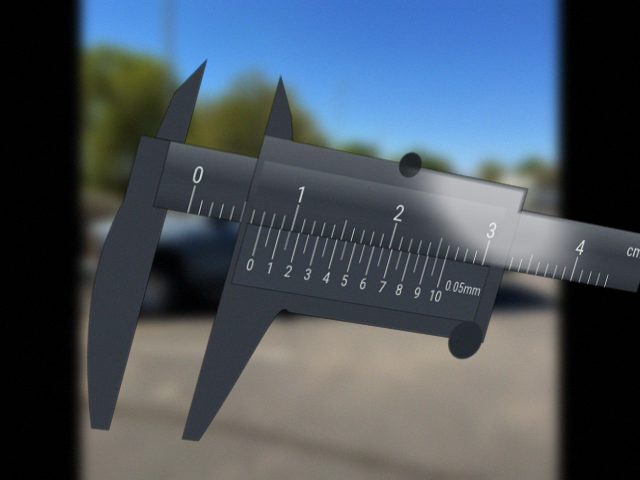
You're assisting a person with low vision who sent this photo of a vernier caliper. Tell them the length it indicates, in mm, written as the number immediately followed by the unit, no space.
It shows 7.0mm
